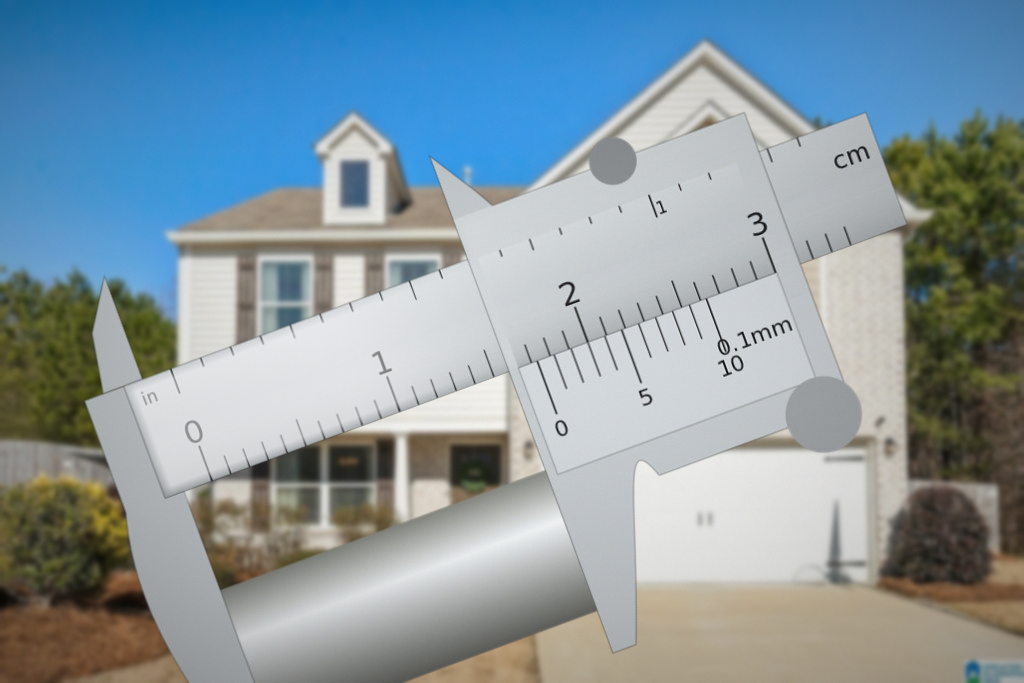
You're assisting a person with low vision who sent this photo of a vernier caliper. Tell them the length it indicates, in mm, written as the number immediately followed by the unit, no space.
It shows 17.3mm
